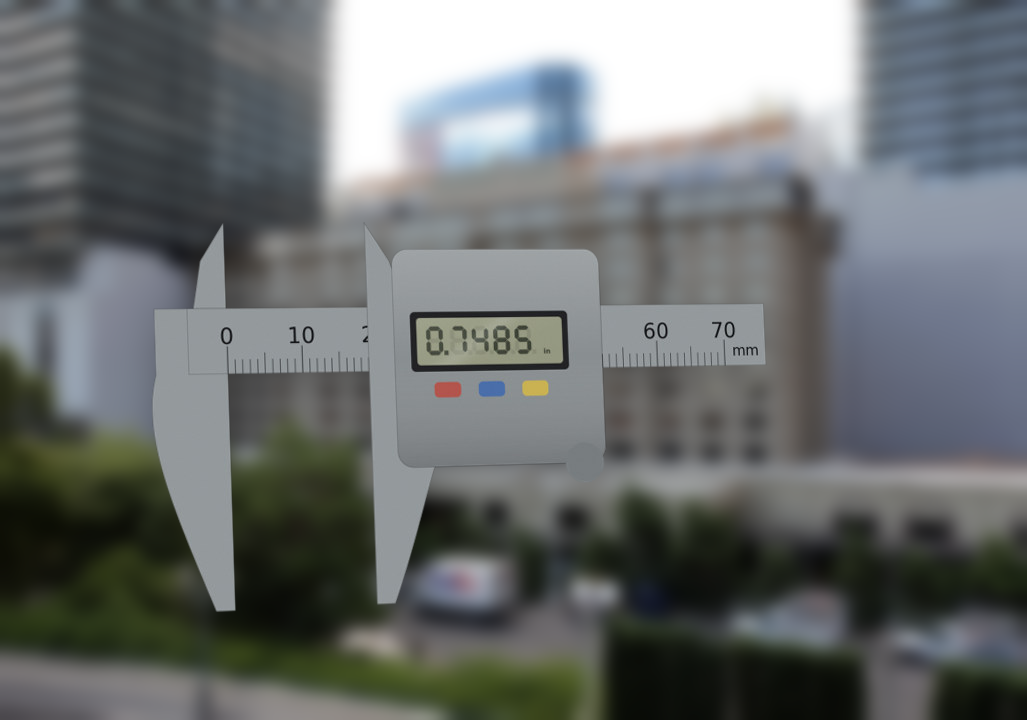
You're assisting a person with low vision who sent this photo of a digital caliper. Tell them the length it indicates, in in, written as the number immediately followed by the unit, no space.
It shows 0.7485in
